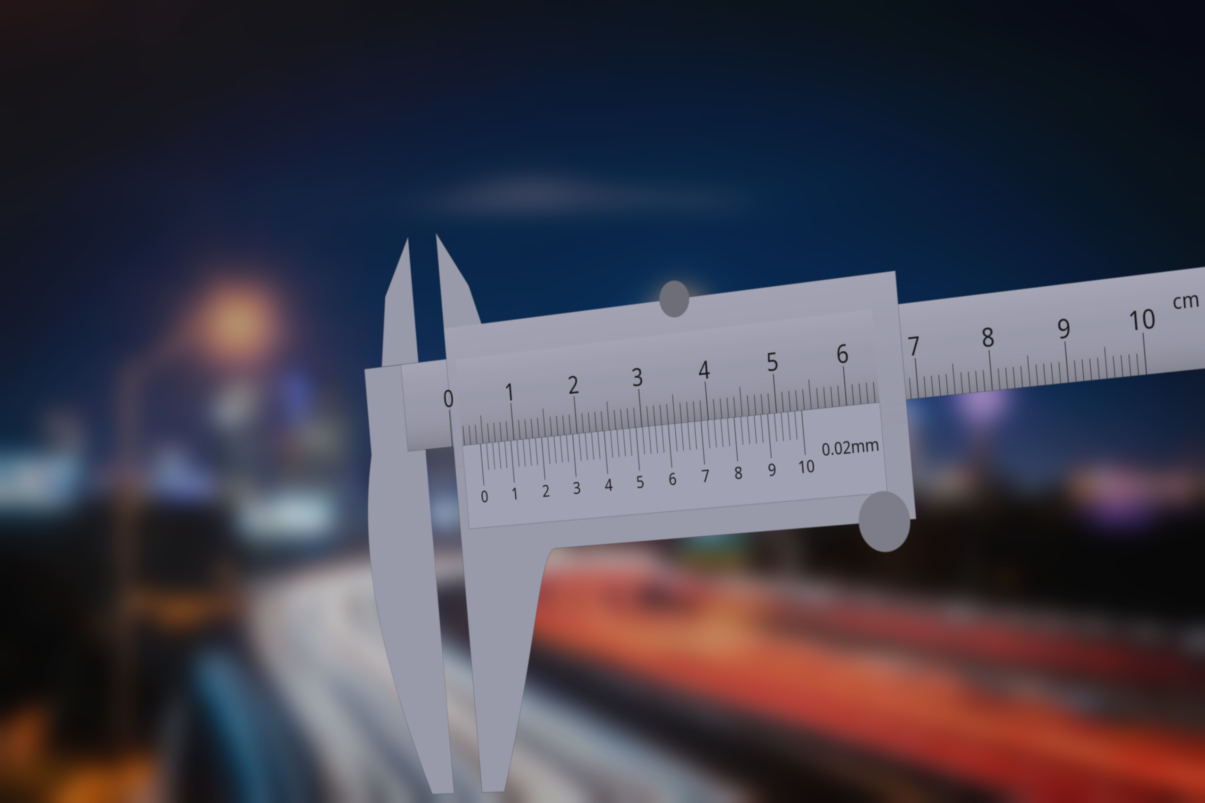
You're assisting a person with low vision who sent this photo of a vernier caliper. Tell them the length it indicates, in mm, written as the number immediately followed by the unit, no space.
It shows 4.6mm
